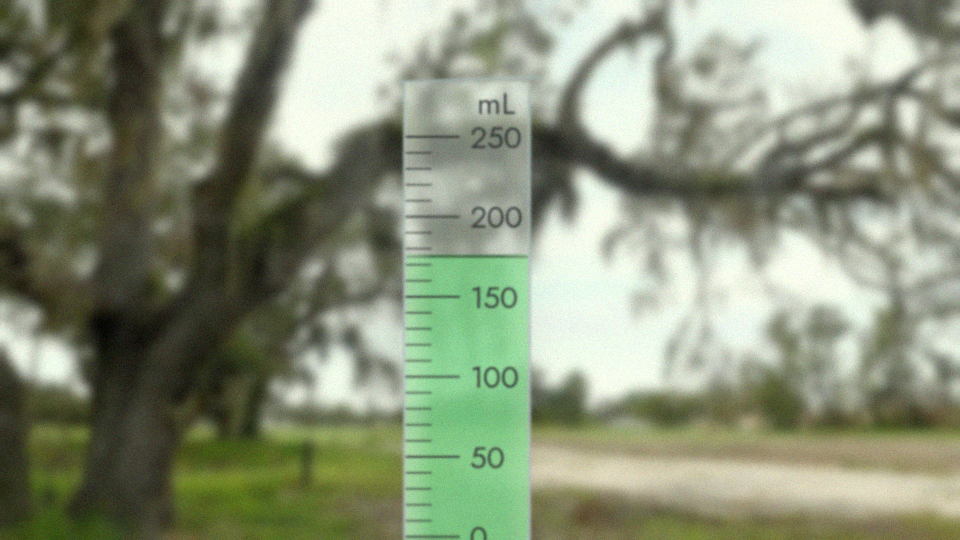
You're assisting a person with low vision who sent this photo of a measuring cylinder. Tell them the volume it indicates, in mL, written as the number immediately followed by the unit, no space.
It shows 175mL
